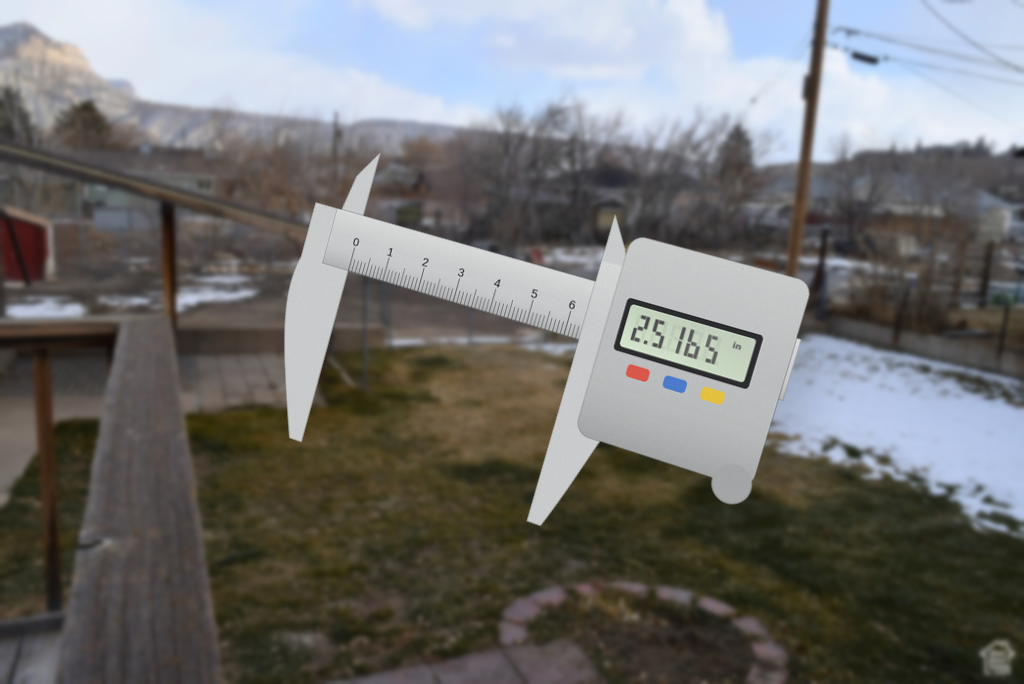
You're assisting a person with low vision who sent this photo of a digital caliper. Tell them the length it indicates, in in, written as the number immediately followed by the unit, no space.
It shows 2.5165in
